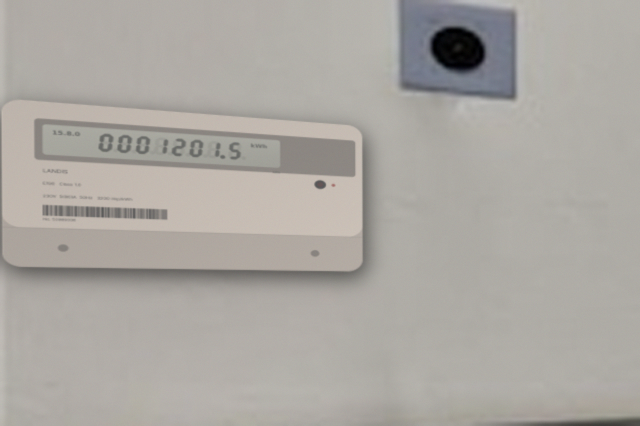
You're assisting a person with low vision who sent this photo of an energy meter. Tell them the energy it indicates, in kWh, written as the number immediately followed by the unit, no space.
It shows 1201.5kWh
